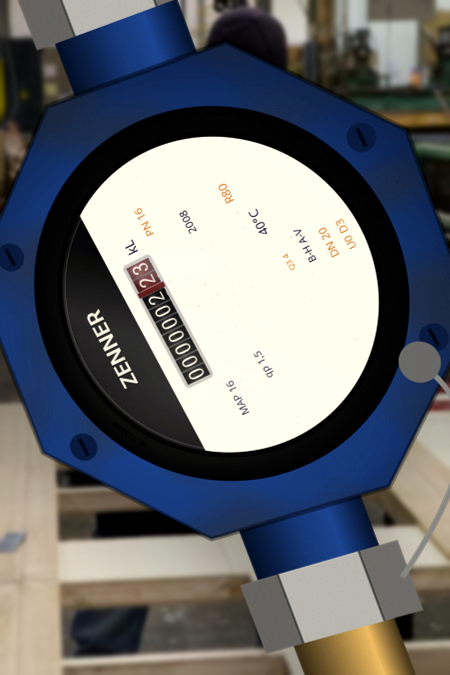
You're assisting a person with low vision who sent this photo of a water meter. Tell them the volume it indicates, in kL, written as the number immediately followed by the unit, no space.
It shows 2.23kL
